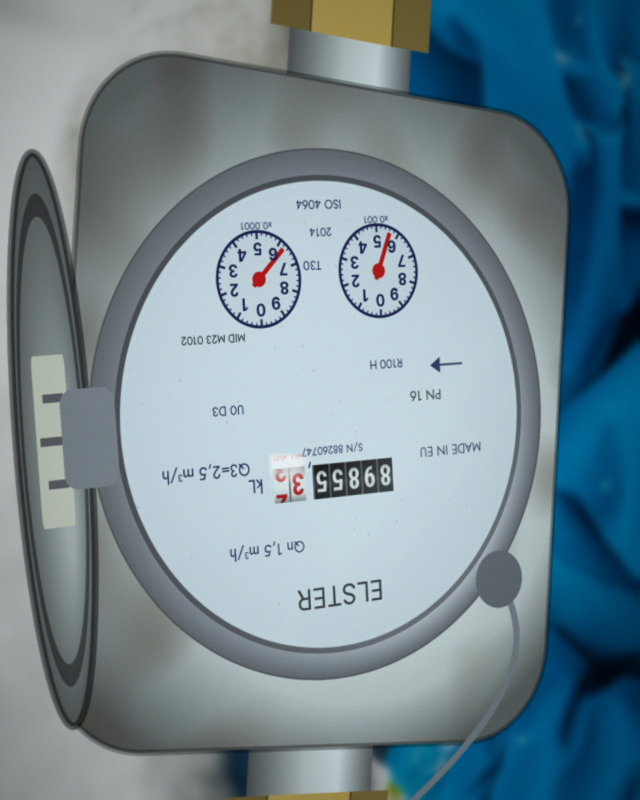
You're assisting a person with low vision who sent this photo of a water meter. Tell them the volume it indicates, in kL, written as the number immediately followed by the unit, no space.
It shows 89855.3256kL
